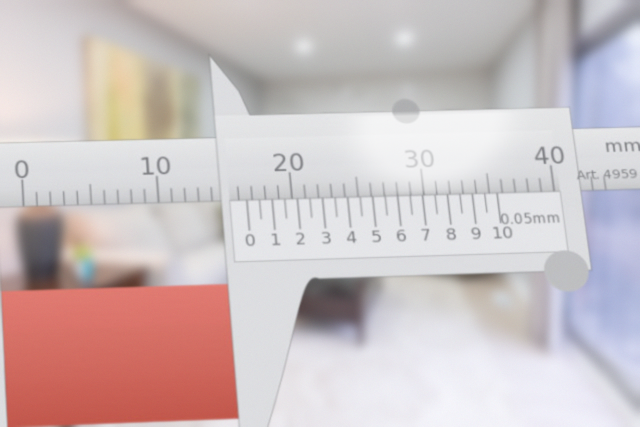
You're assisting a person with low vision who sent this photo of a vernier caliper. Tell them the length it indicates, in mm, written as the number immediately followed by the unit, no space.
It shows 16.6mm
